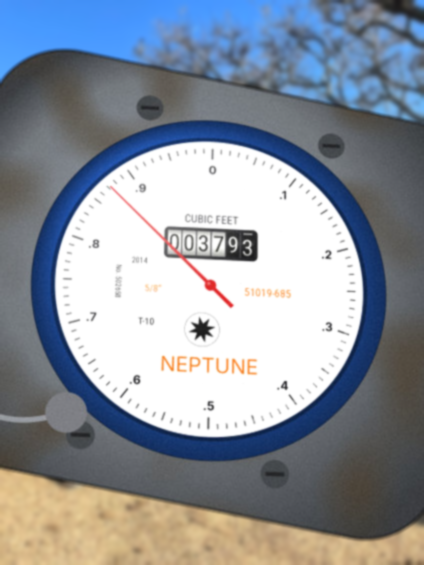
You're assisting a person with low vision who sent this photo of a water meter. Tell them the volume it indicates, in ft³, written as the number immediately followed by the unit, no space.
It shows 3792.87ft³
